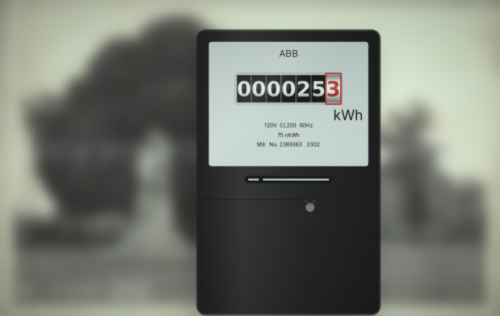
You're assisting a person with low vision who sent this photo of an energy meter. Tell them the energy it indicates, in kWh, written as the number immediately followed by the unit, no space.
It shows 25.3kWh
